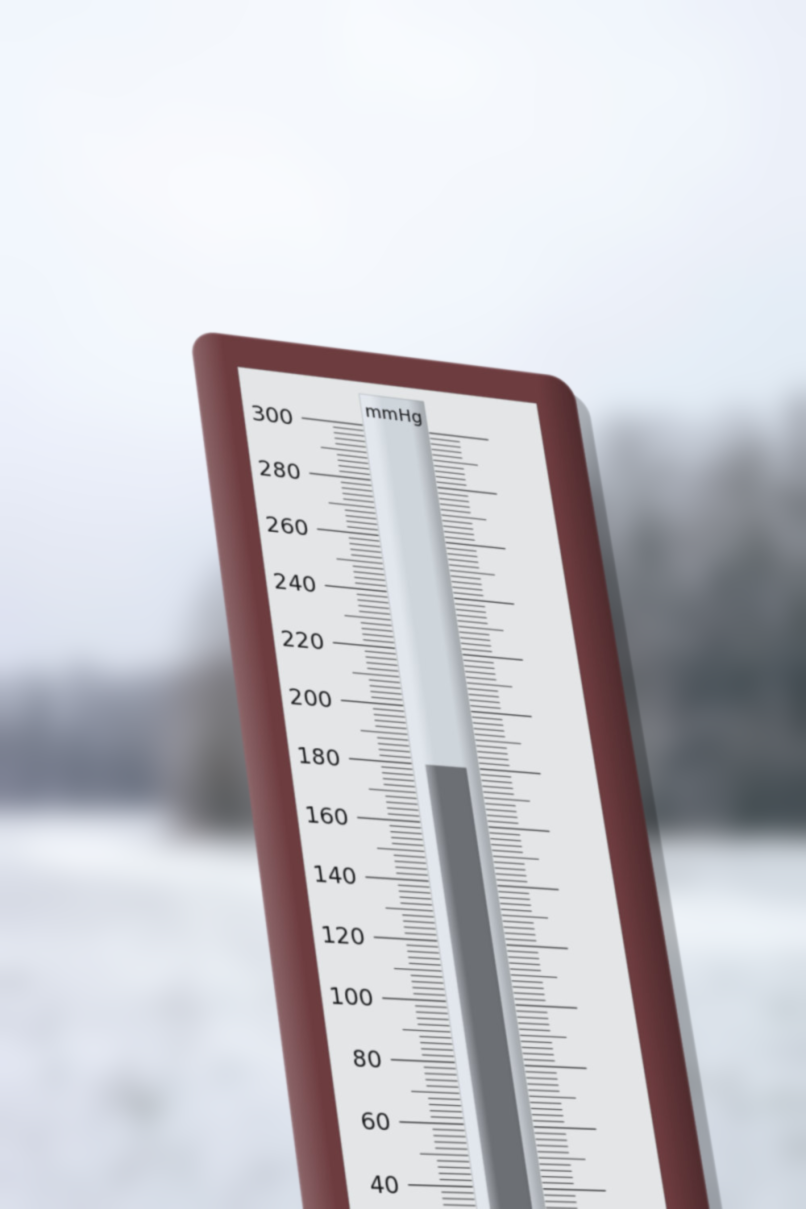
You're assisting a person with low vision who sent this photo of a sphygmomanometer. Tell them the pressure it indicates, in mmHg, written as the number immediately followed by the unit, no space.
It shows 180mmHg
